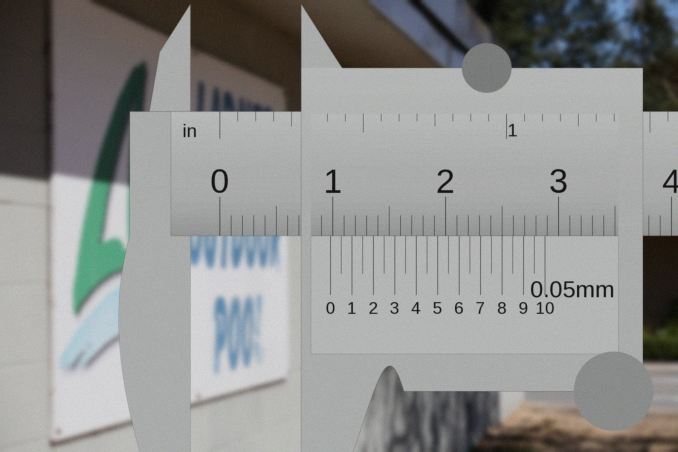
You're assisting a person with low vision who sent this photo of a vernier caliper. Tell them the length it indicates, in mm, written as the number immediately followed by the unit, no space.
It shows 9.8mm
